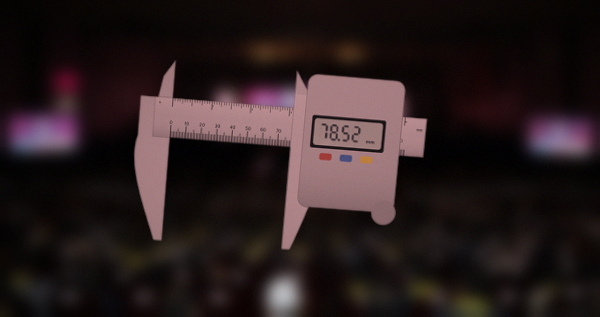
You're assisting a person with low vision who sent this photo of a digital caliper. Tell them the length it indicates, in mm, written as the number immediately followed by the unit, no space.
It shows 78.52mm
